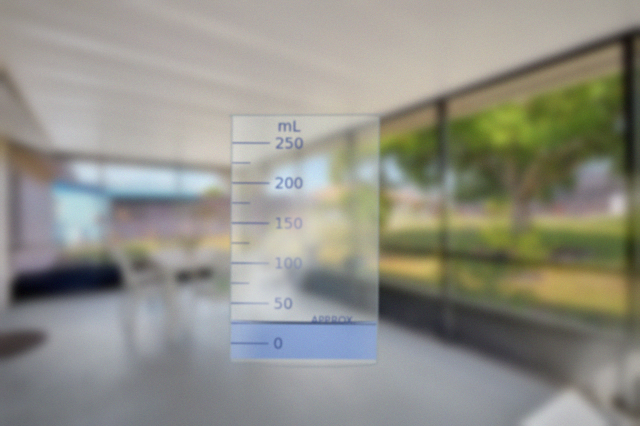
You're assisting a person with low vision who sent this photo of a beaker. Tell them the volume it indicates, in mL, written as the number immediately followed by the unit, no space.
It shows 25mL
